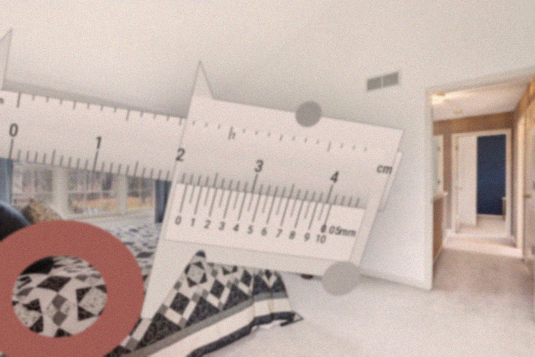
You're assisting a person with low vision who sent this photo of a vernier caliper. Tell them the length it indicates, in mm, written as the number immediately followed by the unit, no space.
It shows 21.6mm
